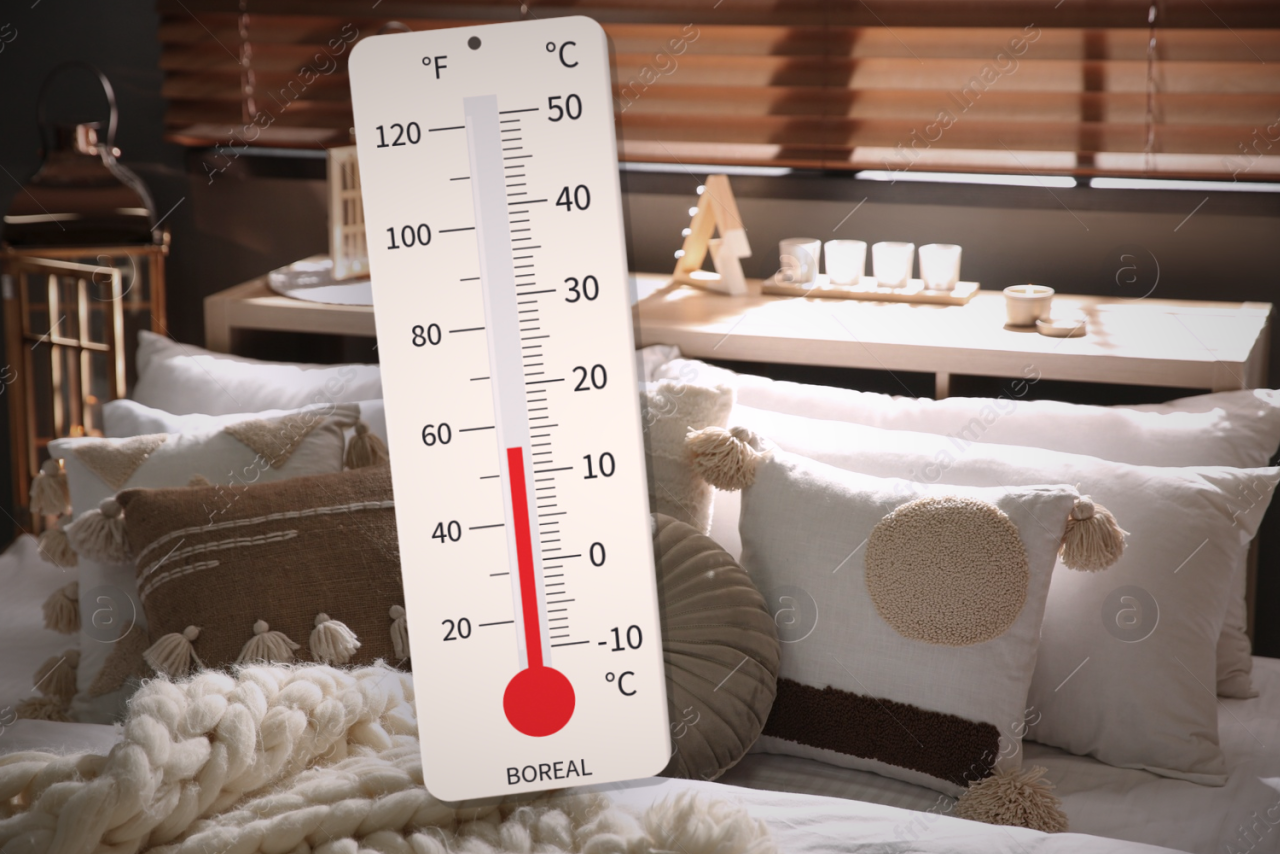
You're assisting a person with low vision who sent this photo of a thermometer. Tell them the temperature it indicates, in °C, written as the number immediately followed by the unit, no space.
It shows 13°C
